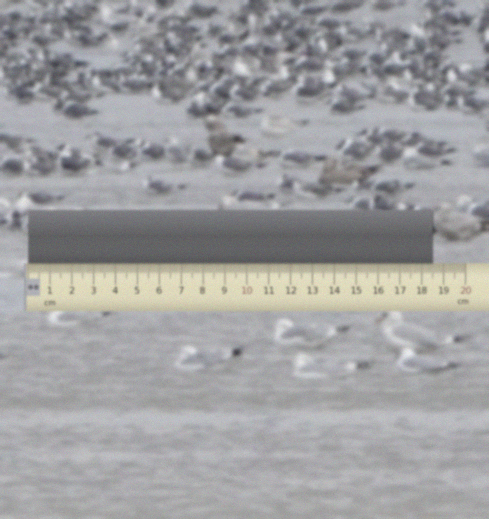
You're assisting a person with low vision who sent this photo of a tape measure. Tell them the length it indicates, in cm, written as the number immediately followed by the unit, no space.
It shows 18.5cm
